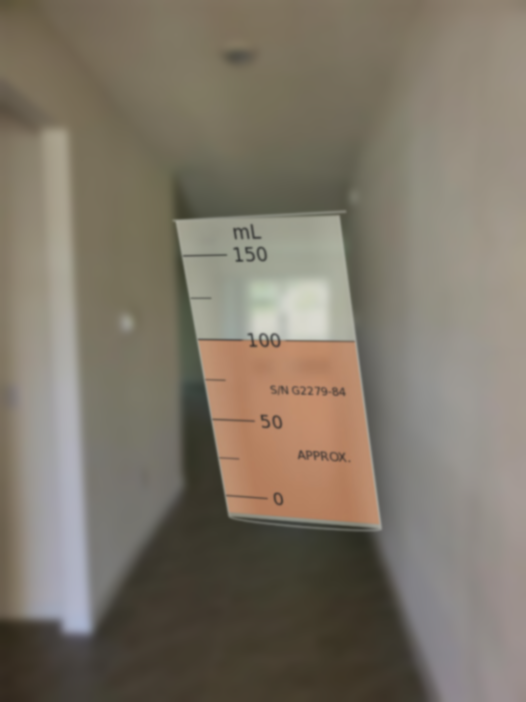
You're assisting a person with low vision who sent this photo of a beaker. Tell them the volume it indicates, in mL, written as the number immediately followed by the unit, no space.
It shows 100mL
